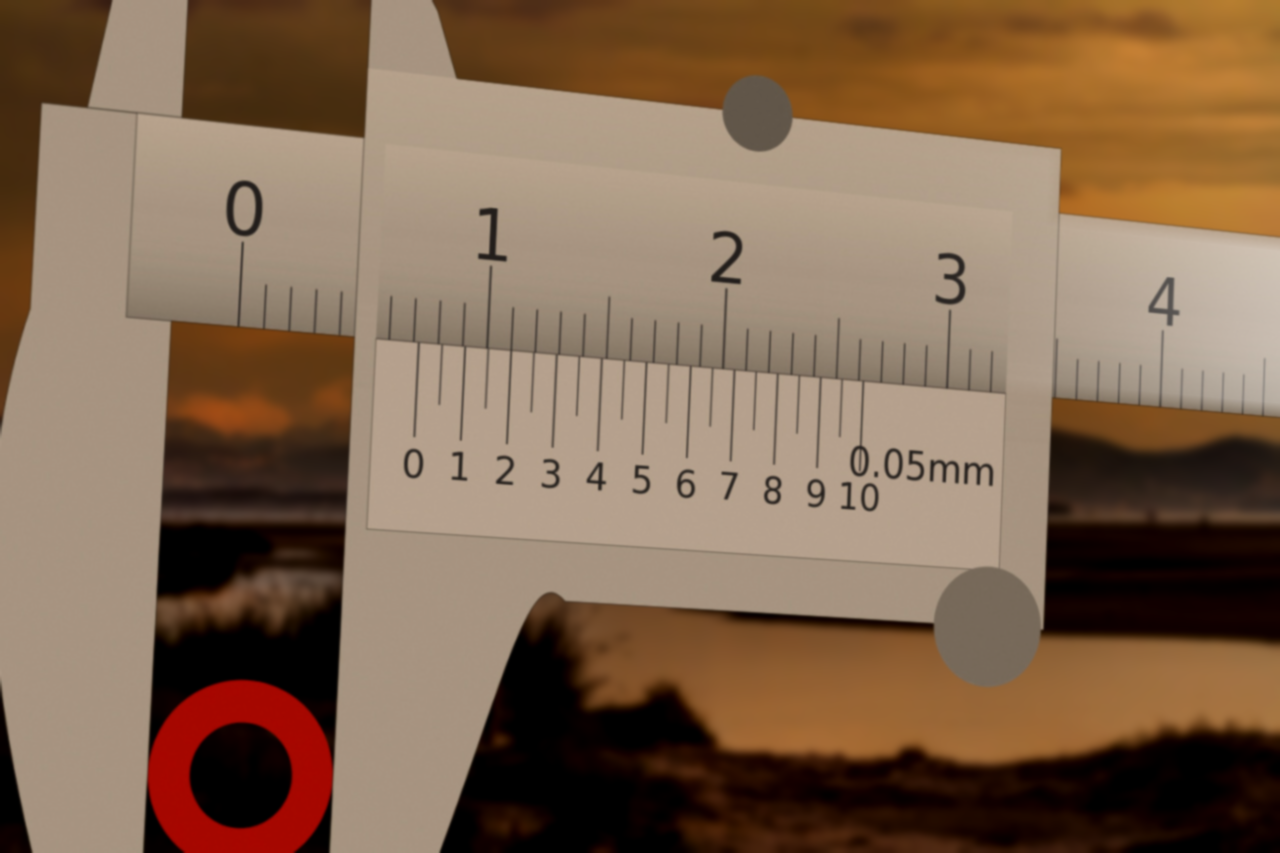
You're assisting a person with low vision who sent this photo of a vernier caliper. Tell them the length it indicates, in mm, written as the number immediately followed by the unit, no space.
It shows 7.2mm
